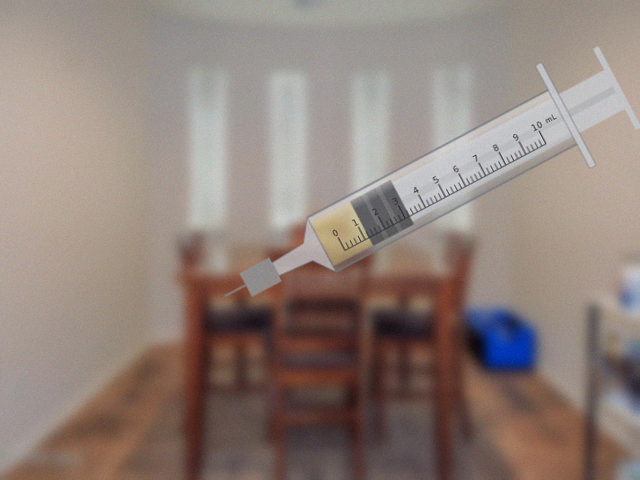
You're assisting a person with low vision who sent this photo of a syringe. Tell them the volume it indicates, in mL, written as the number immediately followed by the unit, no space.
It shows 1.2mL
